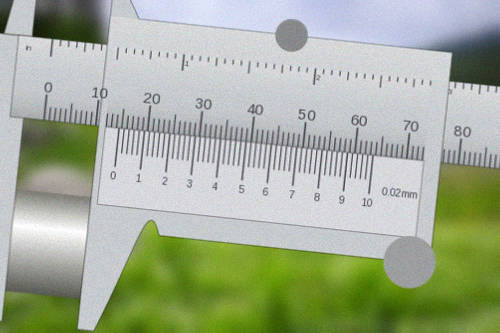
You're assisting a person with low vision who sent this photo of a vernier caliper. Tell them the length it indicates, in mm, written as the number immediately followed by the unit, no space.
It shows 14.5mm
